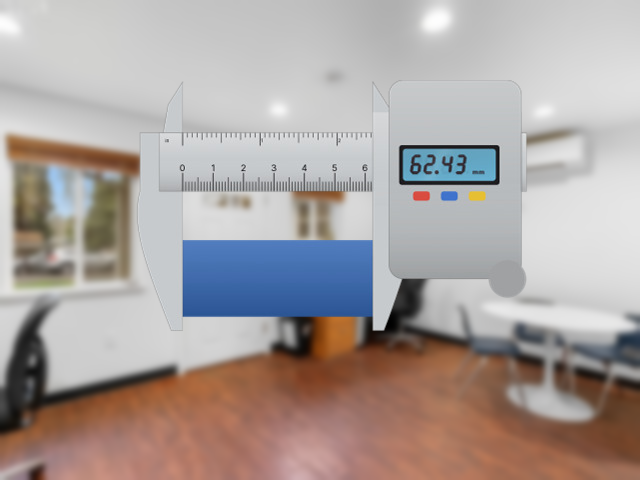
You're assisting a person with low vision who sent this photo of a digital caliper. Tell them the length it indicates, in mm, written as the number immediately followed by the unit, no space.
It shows 62.43mm
